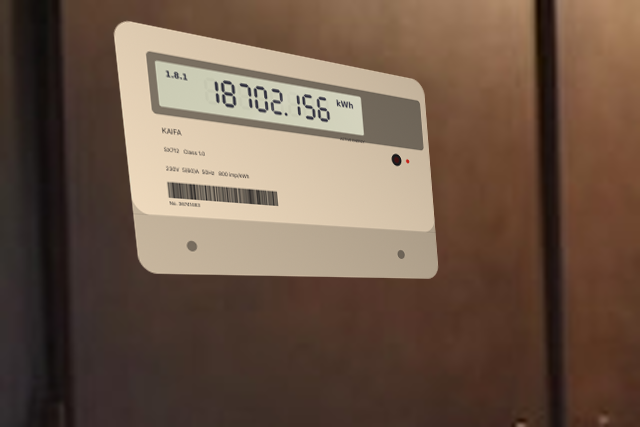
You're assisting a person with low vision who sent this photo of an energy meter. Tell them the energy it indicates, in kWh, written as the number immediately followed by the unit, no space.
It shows 18702.156kWh
